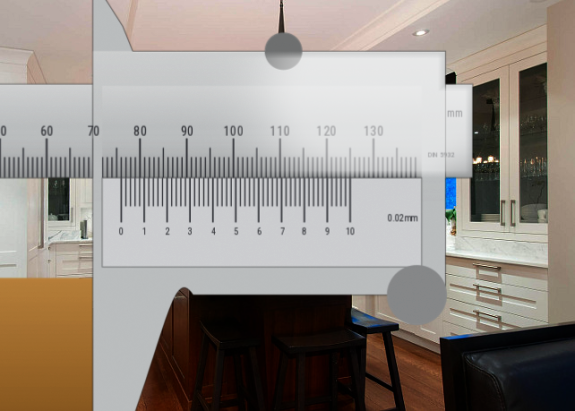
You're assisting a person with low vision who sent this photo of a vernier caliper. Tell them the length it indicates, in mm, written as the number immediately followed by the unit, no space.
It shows 76.0mm
